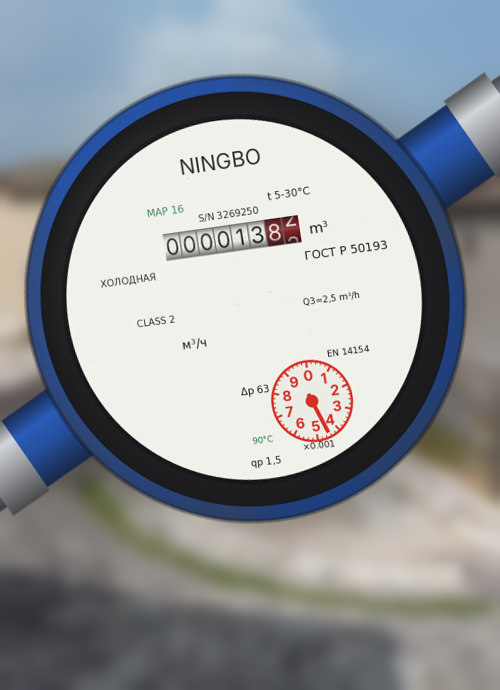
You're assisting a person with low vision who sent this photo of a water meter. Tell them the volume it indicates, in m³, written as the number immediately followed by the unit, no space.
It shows 13.824m³
